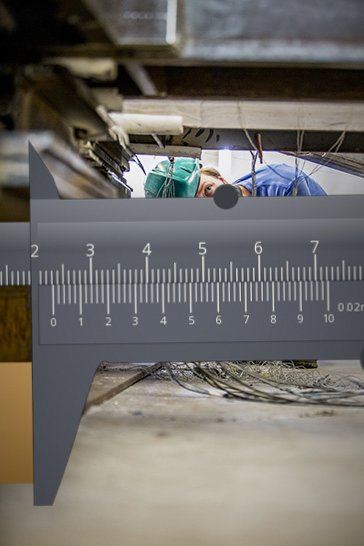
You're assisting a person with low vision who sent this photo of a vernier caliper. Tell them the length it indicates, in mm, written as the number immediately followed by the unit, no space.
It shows 23.2mm
